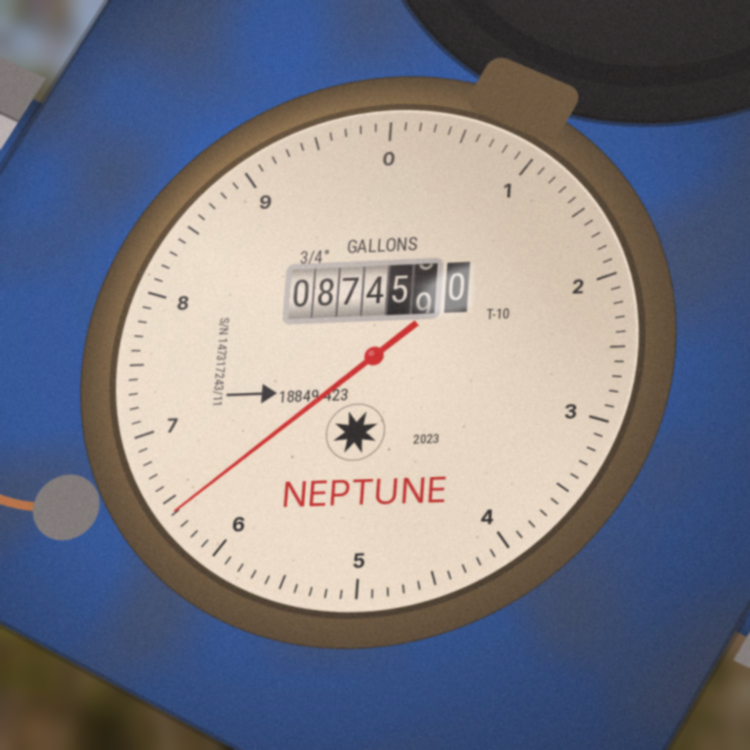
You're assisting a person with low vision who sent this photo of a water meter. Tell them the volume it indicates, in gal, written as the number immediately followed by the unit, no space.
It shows 874586.4gal
